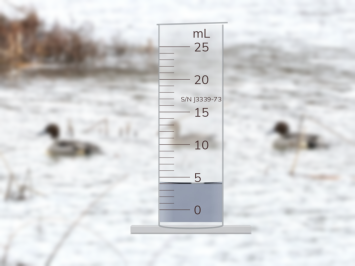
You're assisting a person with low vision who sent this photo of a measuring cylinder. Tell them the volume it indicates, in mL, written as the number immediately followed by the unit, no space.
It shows 4mL
